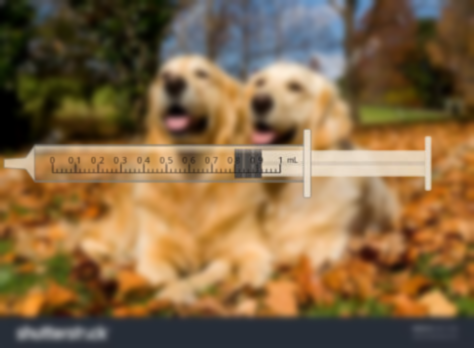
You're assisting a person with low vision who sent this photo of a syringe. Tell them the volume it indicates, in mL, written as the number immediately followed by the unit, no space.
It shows 0.8mL
